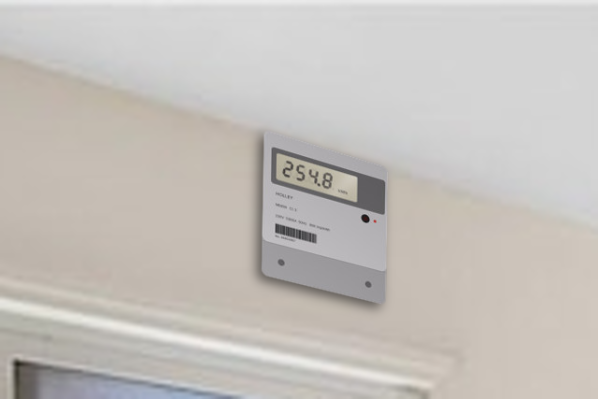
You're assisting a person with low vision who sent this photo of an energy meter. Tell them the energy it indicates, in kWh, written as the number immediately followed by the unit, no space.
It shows 254.8kWh
